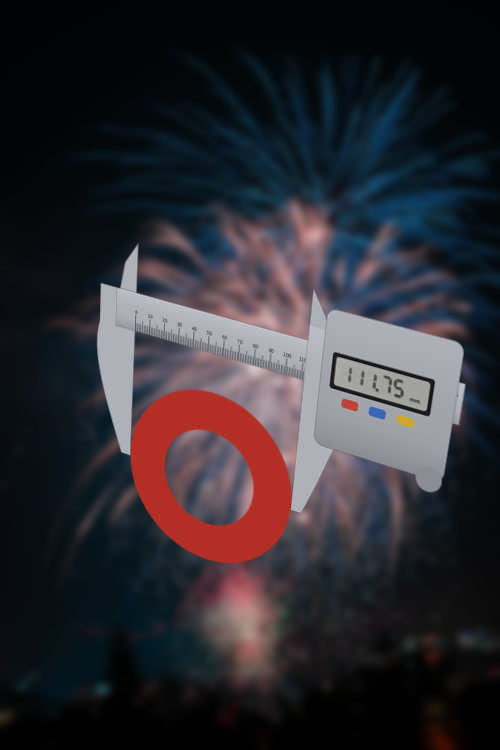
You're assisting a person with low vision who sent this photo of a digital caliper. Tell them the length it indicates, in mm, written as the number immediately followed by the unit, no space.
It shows 111.75mm
